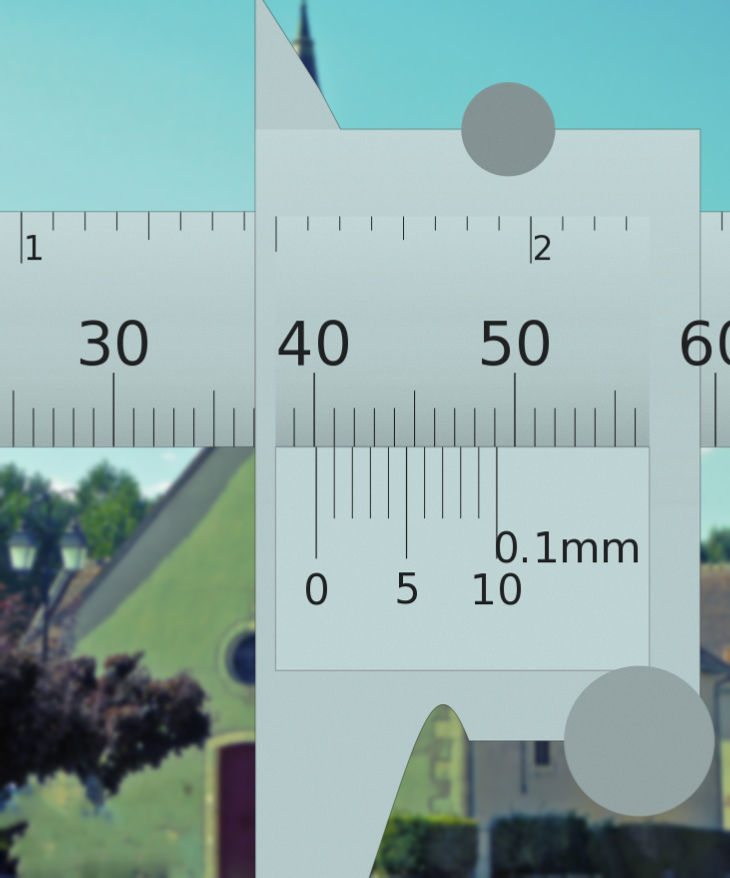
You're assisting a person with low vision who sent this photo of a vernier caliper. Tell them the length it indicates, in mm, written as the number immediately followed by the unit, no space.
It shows 40.1mm
